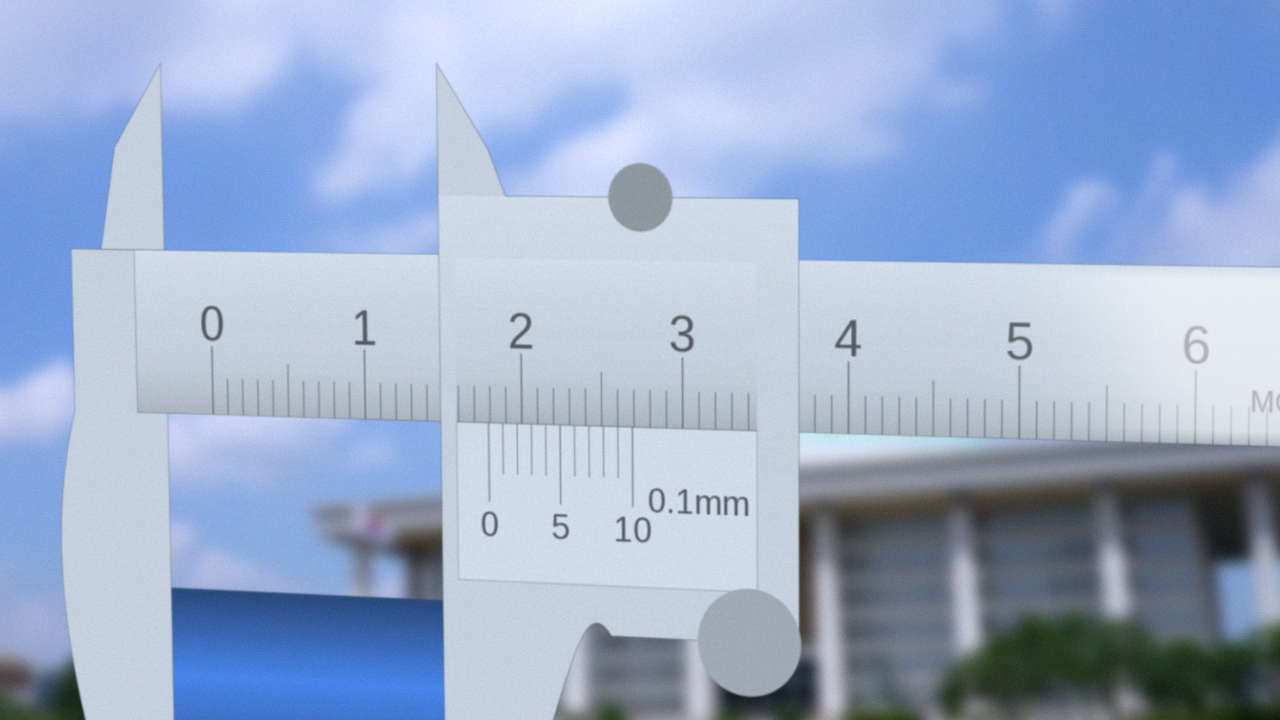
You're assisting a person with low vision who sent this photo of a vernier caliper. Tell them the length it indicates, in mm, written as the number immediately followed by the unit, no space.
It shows 17.9mm
